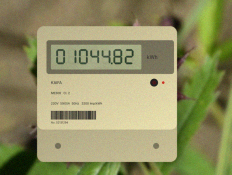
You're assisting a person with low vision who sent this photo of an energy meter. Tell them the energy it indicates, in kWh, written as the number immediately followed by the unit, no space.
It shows 1044.82kWh
